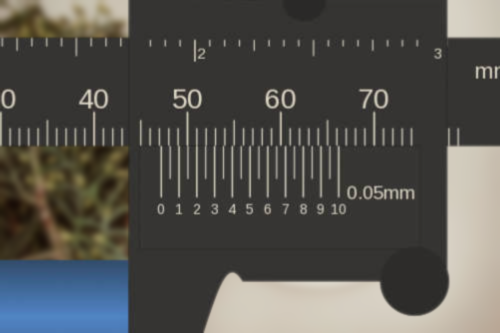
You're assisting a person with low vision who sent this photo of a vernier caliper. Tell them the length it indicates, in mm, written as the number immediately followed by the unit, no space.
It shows 47.2mm
